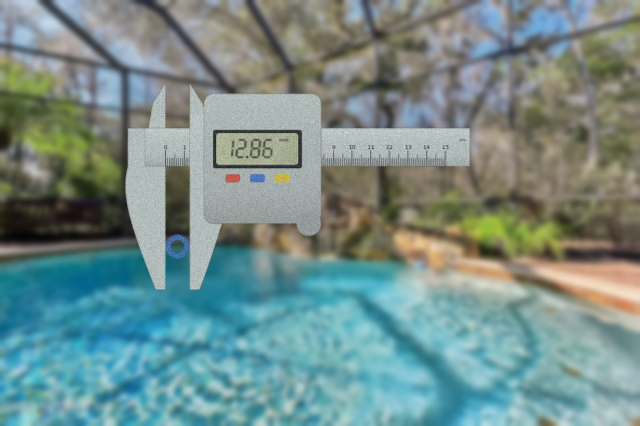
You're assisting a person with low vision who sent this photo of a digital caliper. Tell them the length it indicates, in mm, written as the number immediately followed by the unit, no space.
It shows 12.86mm
